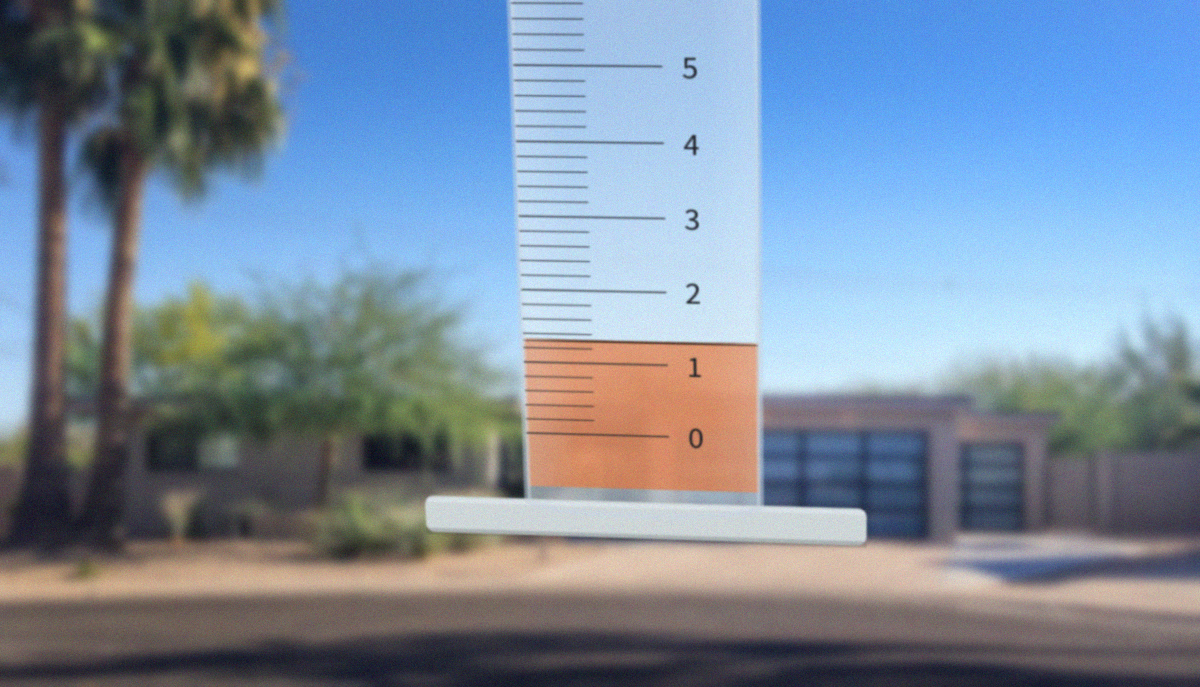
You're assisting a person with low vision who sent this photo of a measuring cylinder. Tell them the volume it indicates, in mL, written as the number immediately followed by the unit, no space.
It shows 1.3mL
